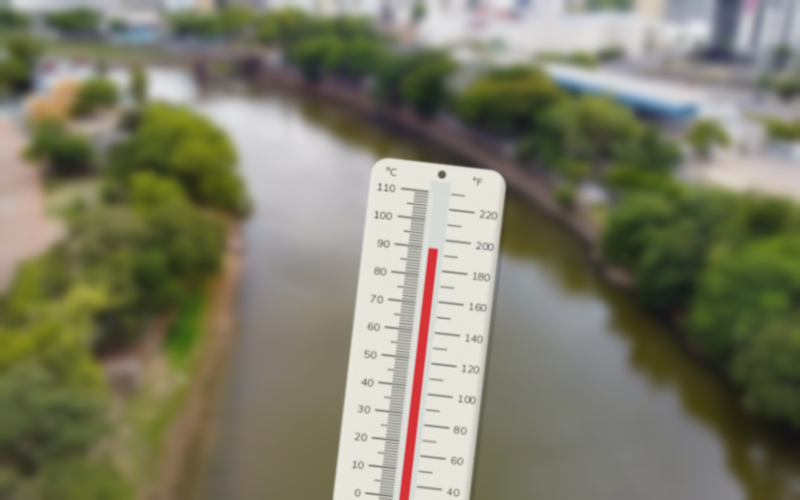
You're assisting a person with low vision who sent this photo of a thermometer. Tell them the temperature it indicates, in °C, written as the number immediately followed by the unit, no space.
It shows 90°C
